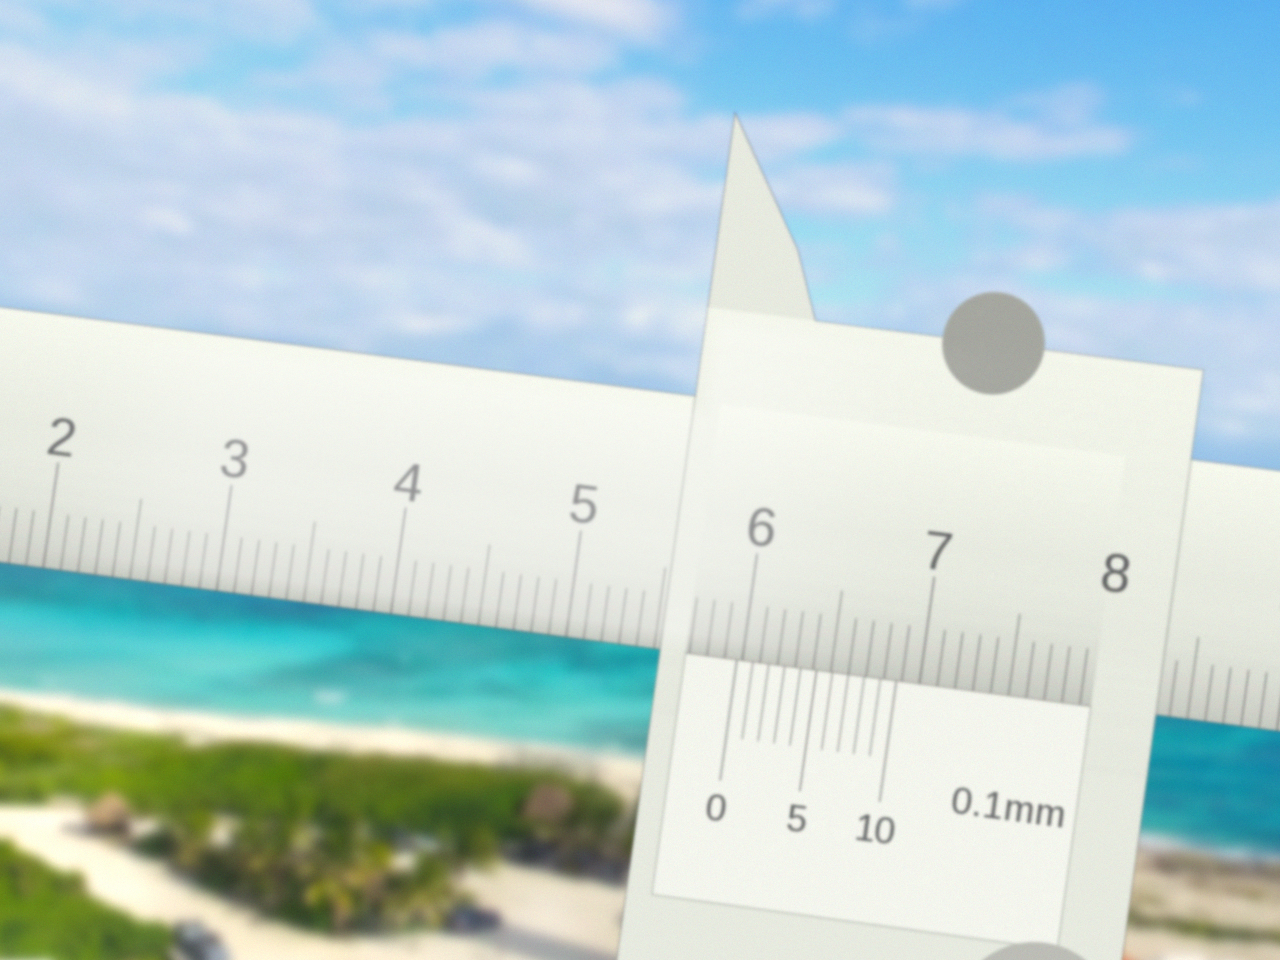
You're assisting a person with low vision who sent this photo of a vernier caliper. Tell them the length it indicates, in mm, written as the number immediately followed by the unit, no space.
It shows 59.7mm
